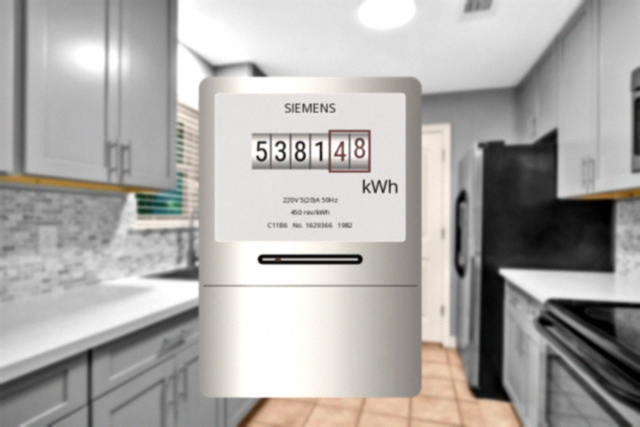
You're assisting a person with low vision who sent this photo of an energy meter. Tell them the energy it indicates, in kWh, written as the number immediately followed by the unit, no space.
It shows 5381.48kWh
